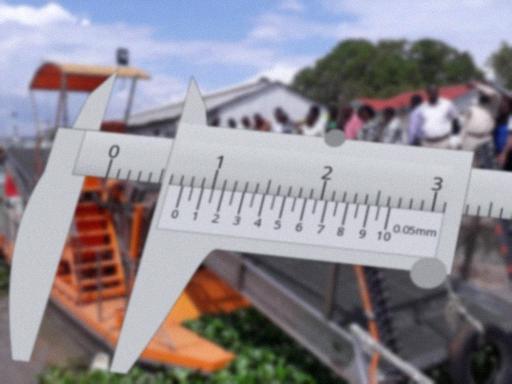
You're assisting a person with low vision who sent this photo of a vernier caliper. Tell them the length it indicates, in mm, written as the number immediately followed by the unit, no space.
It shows 7.2mm
